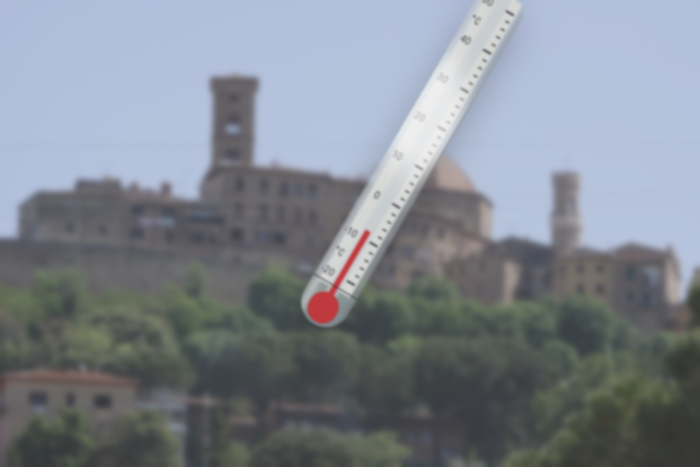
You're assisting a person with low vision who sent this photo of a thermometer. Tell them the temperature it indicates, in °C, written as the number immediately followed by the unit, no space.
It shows -8°C
